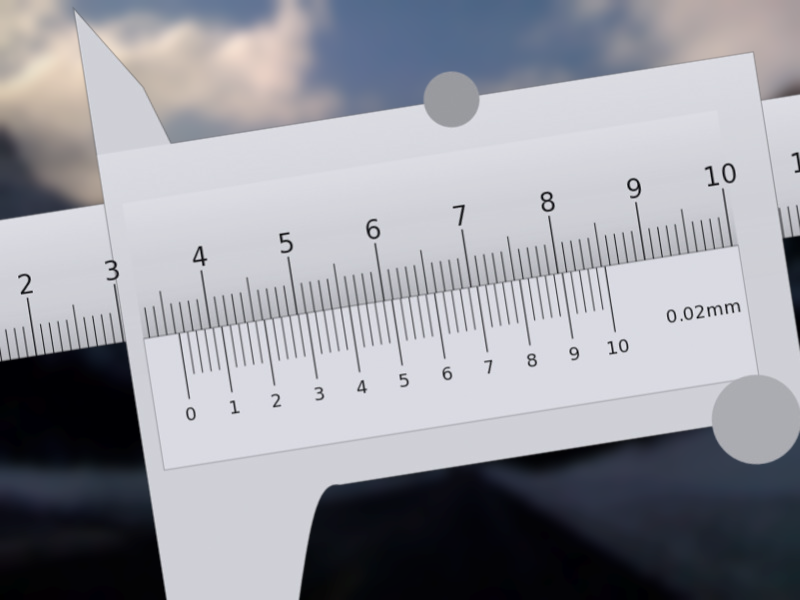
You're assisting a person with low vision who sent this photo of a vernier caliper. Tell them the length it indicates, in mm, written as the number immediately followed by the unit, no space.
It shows 36.4mm
